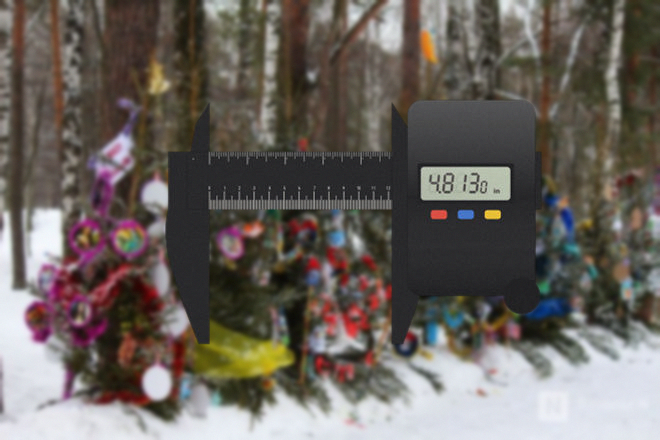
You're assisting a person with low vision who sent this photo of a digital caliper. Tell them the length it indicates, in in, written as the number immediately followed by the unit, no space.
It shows 4.8130in
